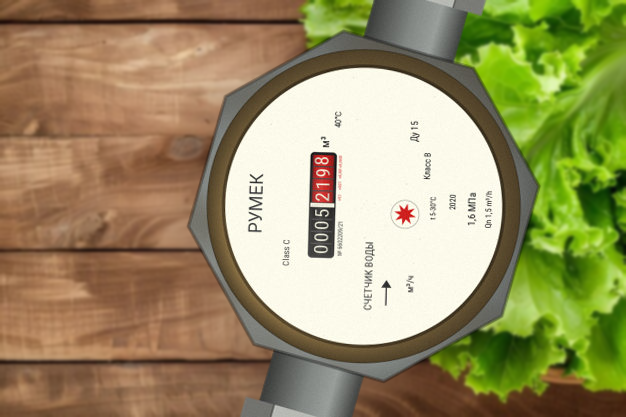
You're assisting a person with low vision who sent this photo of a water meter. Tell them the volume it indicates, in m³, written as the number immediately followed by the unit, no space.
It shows 5.2198m³
